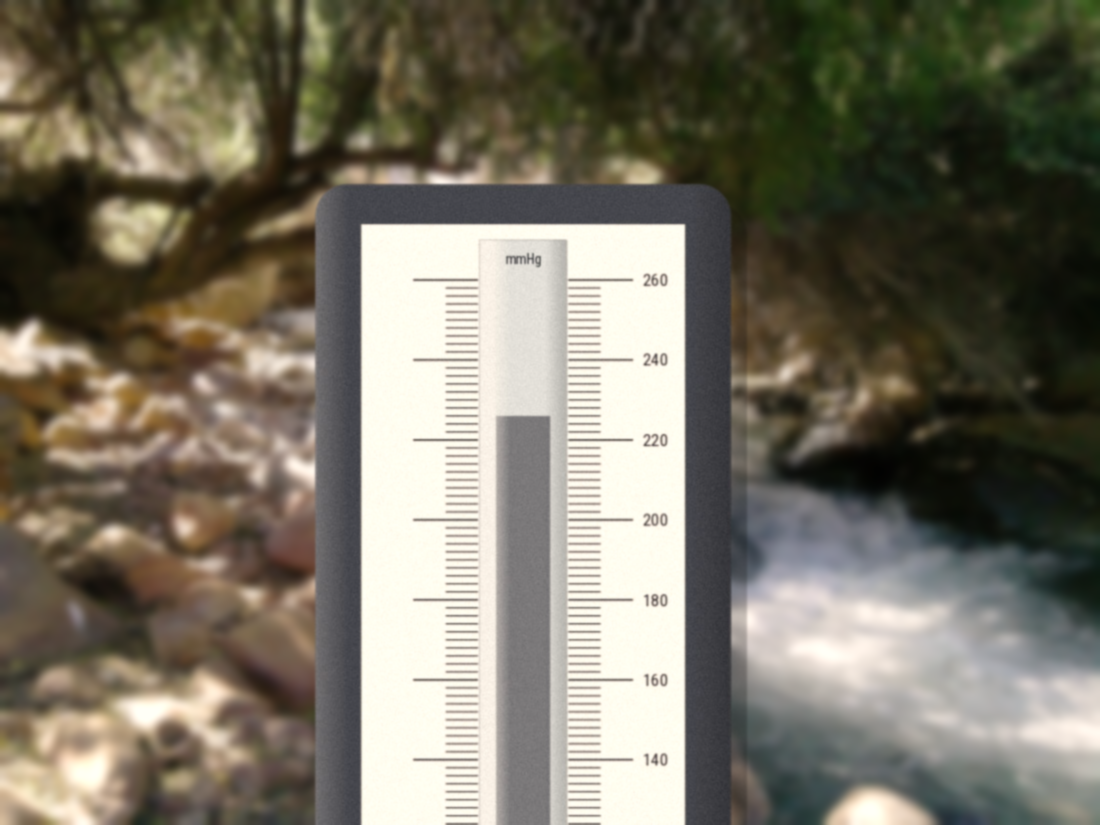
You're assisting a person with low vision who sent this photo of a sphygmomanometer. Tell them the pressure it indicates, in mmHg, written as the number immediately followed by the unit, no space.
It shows 226mmHg
